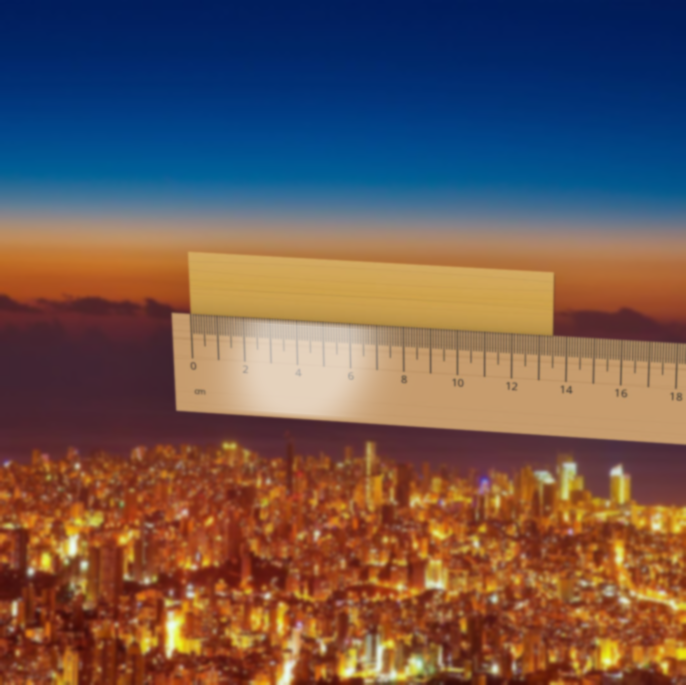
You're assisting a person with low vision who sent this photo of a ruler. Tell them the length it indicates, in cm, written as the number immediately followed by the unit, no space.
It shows 13.5cm
